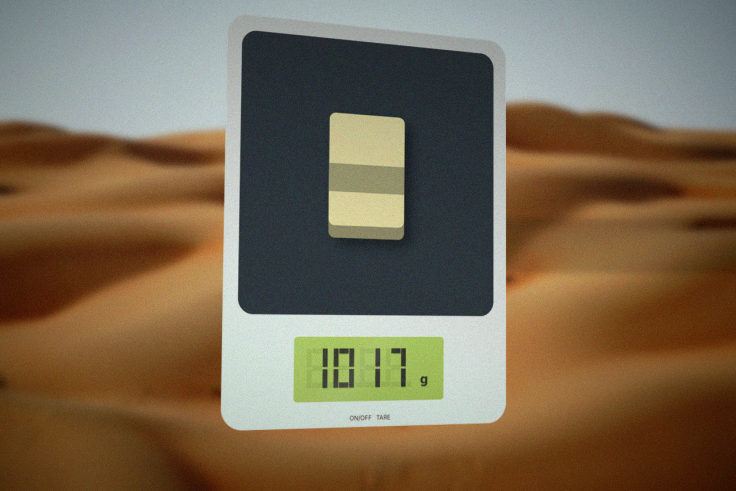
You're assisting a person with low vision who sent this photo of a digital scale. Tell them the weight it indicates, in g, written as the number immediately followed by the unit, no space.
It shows 1017g
